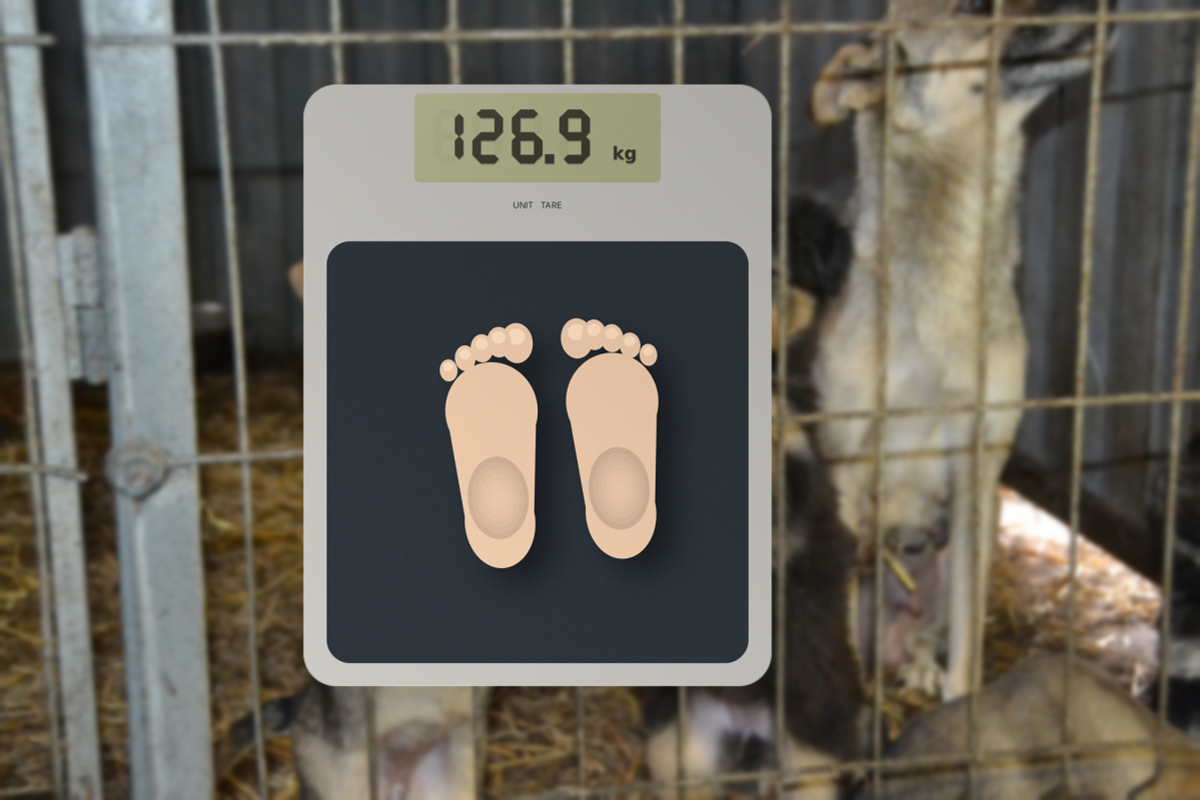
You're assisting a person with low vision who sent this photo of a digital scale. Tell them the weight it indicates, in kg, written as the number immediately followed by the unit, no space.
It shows 126.9kg
